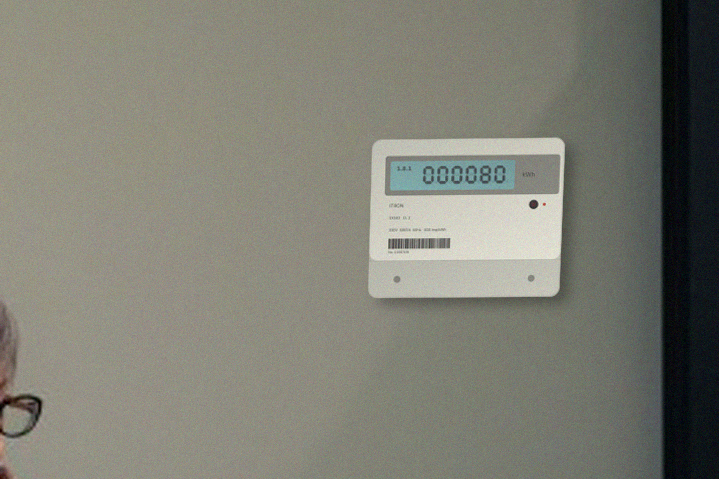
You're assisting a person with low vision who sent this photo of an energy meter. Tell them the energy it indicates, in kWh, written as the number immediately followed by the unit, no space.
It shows 80kWh
